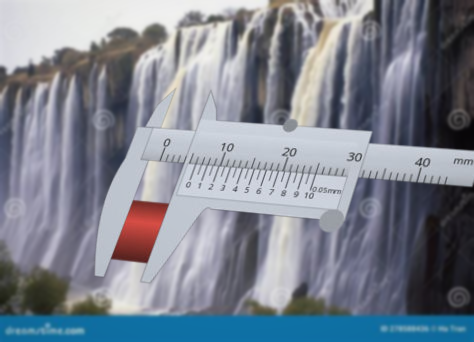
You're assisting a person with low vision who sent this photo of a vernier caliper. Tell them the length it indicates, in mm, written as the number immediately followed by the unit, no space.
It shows 6.0mm
